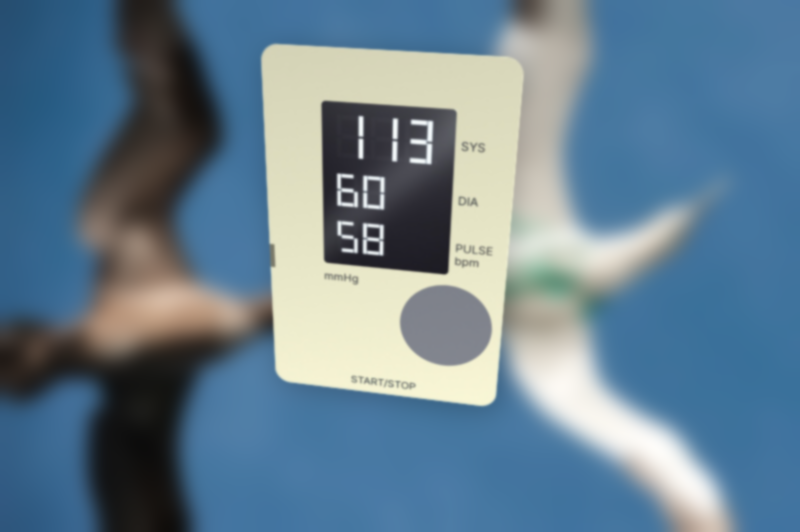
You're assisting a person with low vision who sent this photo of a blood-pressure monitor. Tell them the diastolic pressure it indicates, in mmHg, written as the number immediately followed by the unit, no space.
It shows 60mmHg
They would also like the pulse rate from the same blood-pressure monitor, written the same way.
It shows 58bpm
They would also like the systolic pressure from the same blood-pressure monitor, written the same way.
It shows 113mmHg
